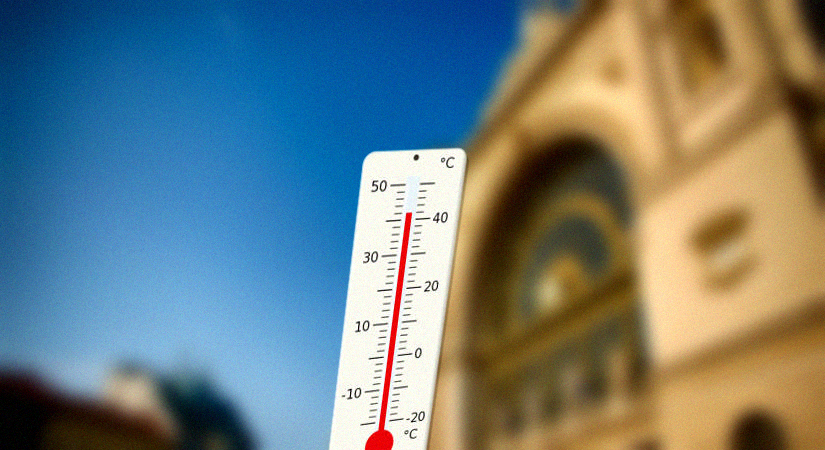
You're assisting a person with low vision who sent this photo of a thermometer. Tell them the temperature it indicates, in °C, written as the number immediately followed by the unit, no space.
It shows 42°C
